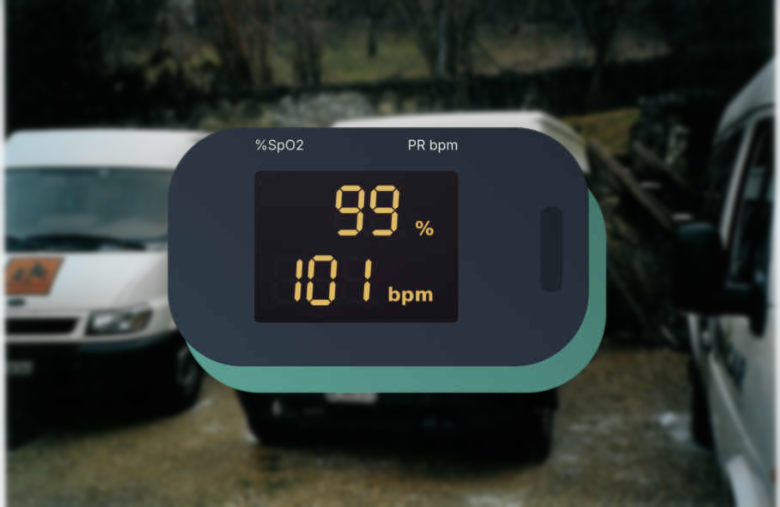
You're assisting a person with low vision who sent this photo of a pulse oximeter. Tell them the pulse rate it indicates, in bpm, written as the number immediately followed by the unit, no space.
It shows 101bpm
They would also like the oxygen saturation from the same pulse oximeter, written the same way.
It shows 99%
